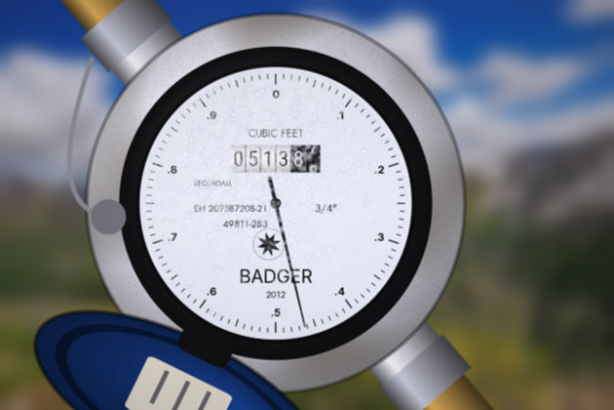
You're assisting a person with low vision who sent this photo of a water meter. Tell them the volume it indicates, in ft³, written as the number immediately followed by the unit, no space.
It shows 51387.46ft³
